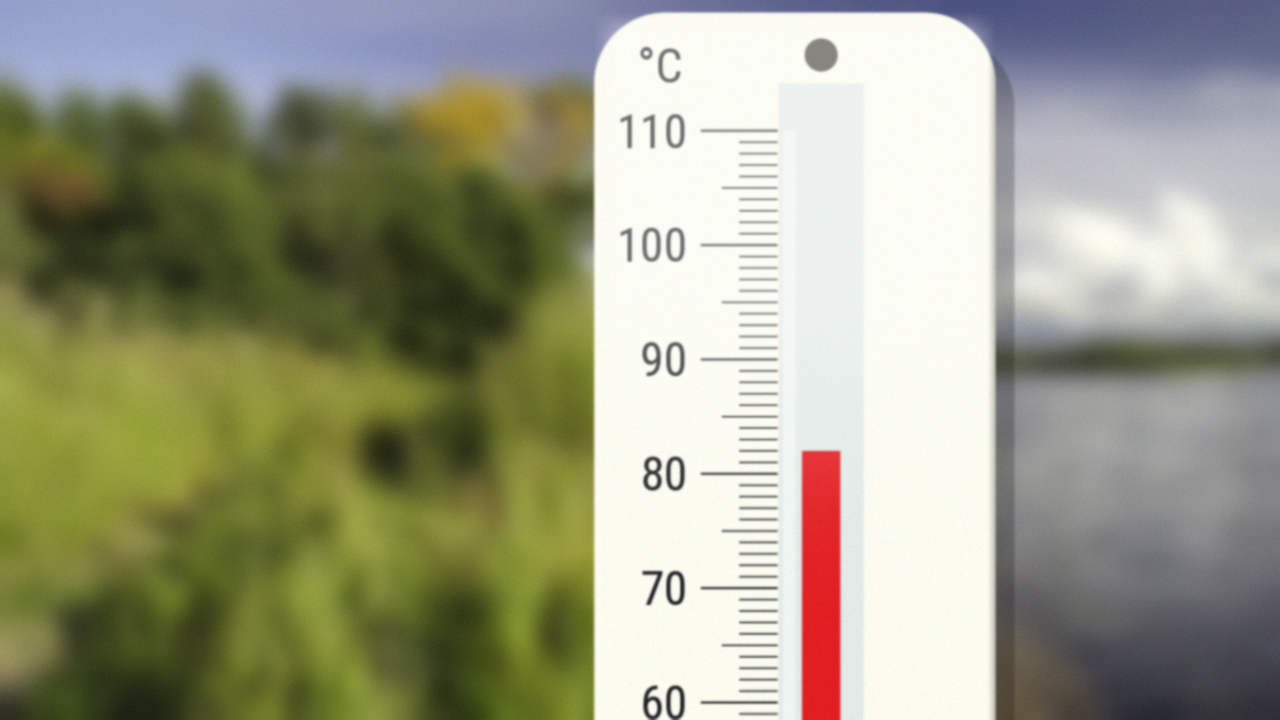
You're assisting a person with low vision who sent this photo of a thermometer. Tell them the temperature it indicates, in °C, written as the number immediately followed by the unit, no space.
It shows 82°C
